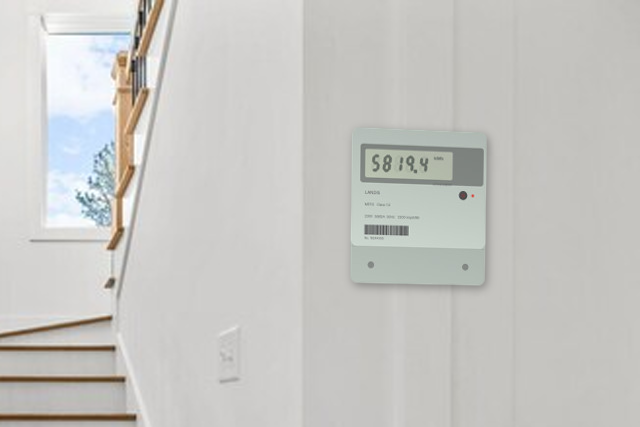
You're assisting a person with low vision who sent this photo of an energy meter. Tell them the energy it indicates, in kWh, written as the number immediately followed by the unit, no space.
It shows 5819.4kWh
